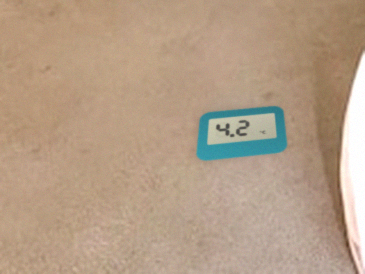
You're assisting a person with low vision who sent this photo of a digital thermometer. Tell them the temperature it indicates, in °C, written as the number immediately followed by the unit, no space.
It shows 4.2°C
